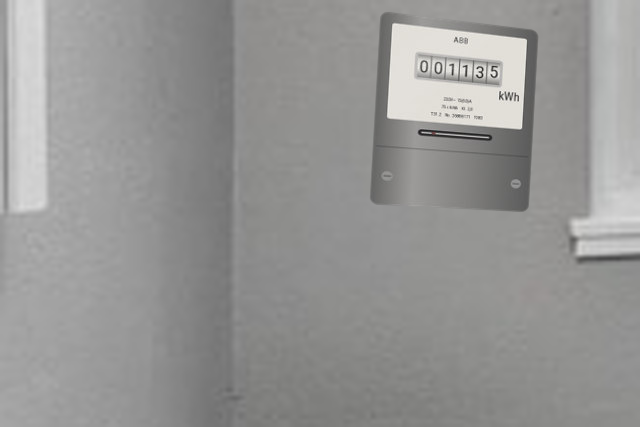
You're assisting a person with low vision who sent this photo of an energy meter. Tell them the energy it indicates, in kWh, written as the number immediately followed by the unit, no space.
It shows 1135kWh
